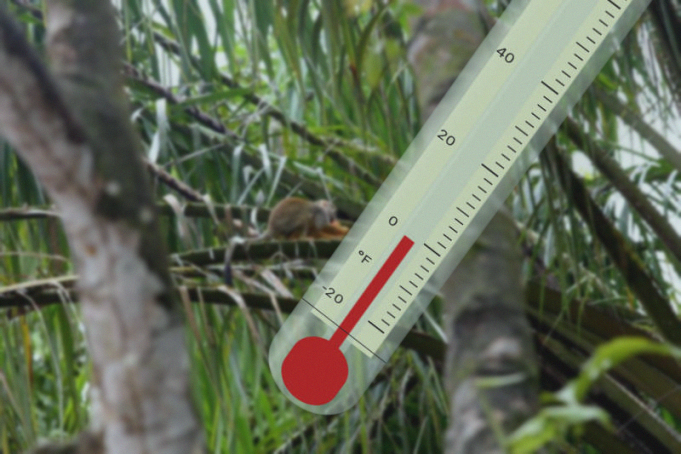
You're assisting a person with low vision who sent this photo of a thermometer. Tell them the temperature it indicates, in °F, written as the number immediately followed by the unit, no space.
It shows -1°F
